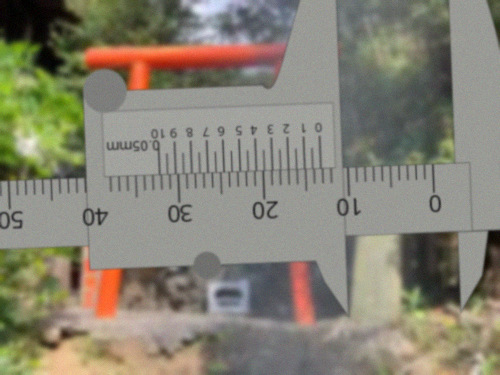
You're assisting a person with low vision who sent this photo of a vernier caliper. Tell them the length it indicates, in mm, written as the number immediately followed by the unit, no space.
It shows 13.2mm
